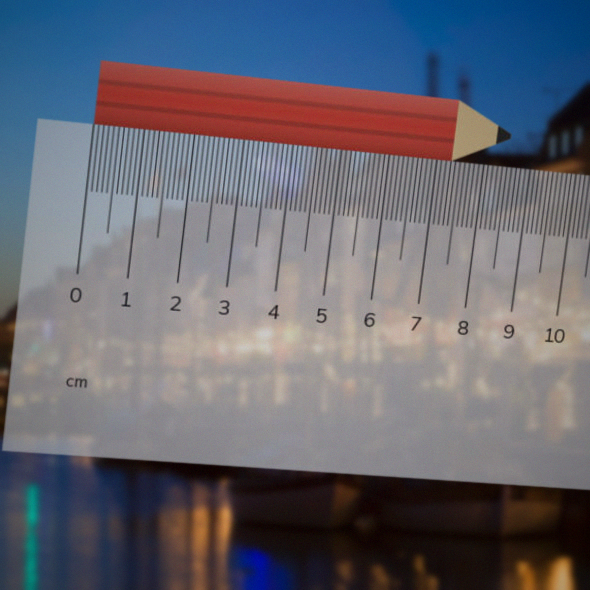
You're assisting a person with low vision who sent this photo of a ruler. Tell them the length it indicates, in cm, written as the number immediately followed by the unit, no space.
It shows 8.5cm
